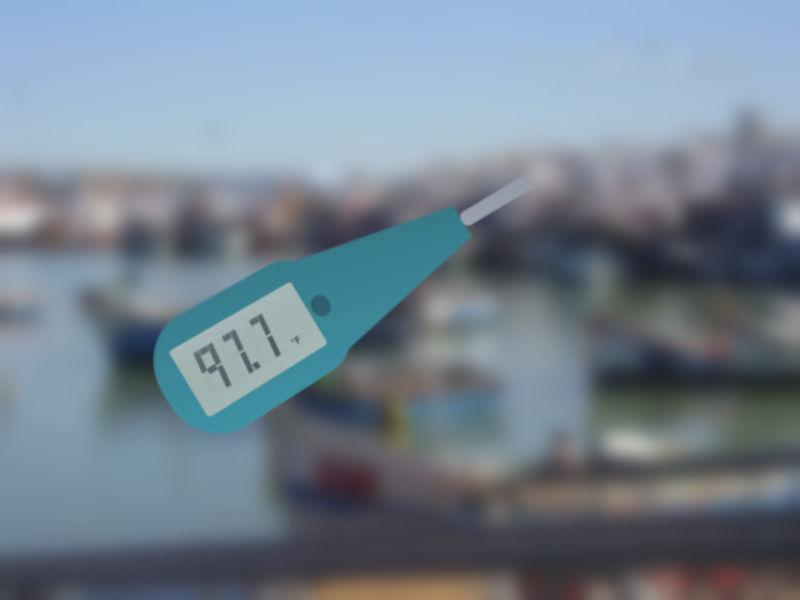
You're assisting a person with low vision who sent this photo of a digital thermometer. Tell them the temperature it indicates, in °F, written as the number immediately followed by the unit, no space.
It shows 97.7°F
